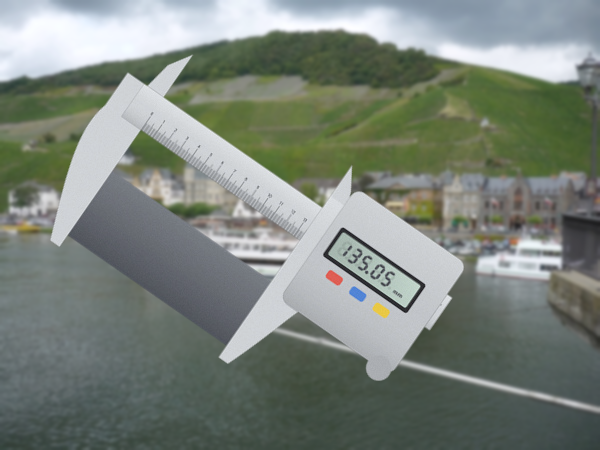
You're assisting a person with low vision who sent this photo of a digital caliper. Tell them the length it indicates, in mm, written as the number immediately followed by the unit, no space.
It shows 135.05mm
